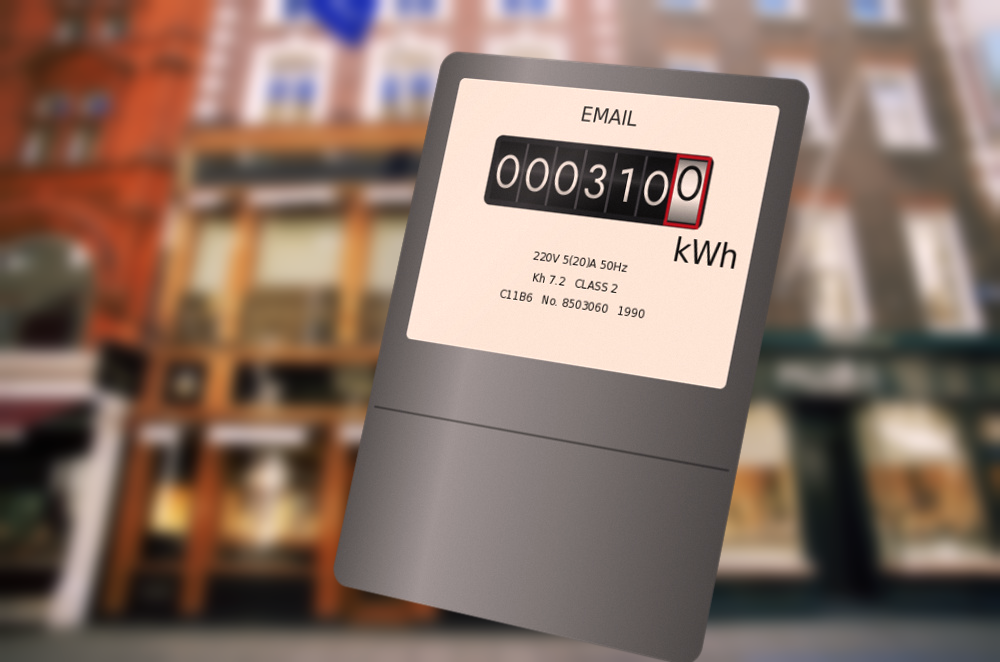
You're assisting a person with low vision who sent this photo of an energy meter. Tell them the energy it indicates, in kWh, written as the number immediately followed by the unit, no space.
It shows 310.0kWh
